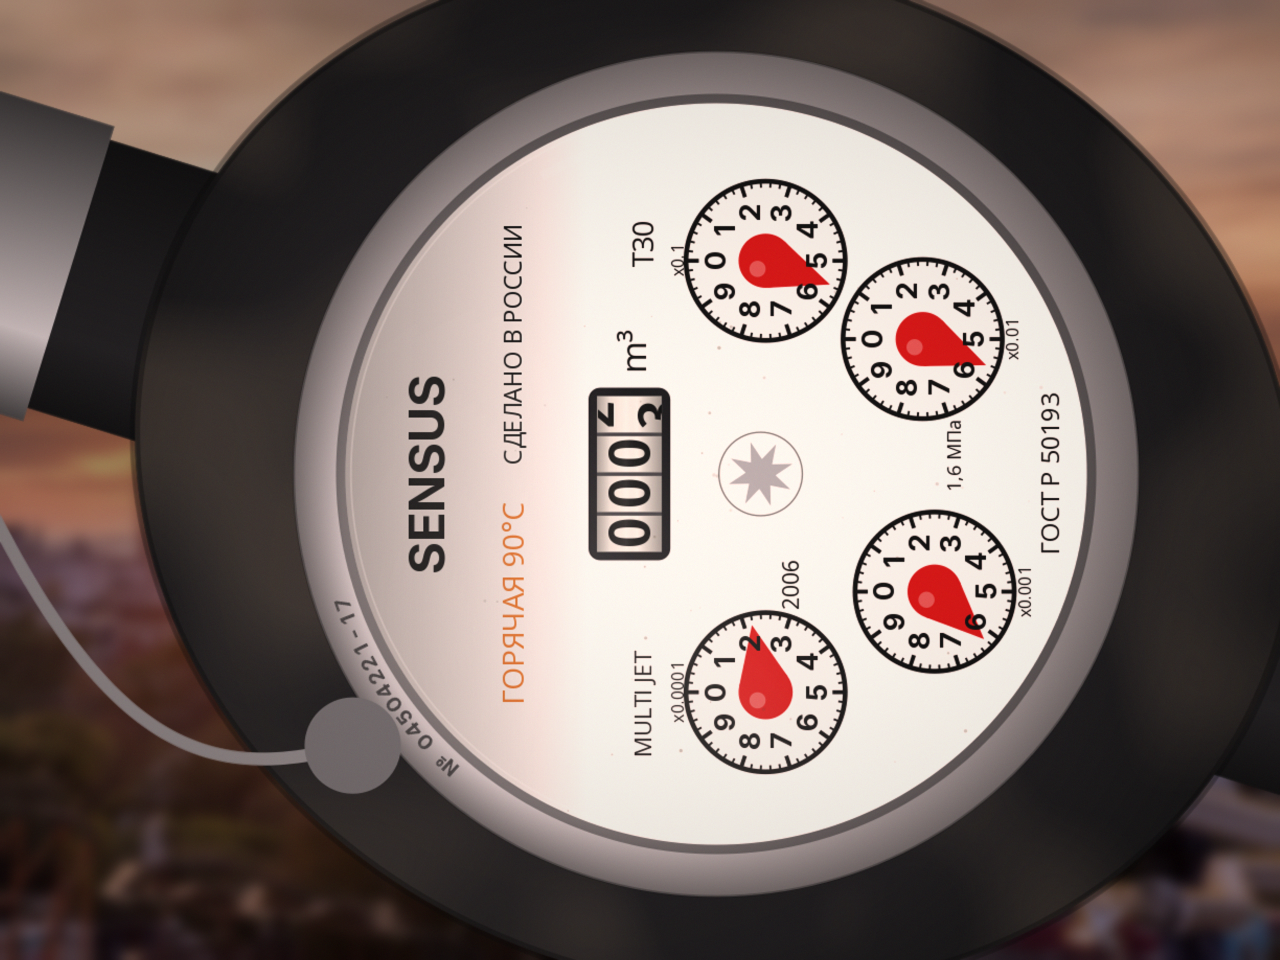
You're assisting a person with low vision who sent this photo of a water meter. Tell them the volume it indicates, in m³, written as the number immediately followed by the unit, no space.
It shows 2.5562m³
